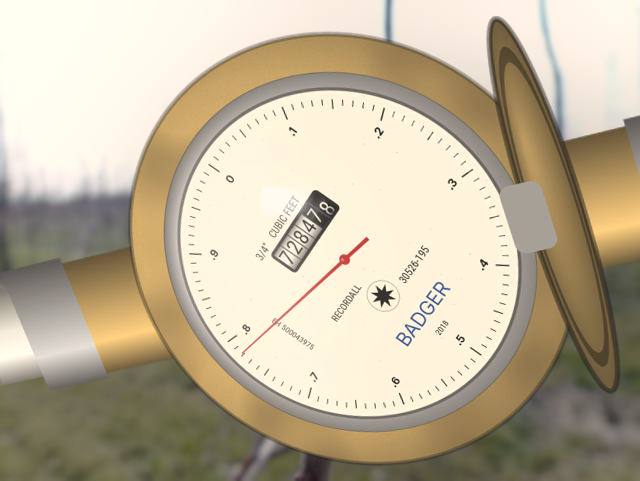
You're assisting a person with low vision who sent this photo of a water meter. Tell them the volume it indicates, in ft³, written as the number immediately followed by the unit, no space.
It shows 728477.78ft³
